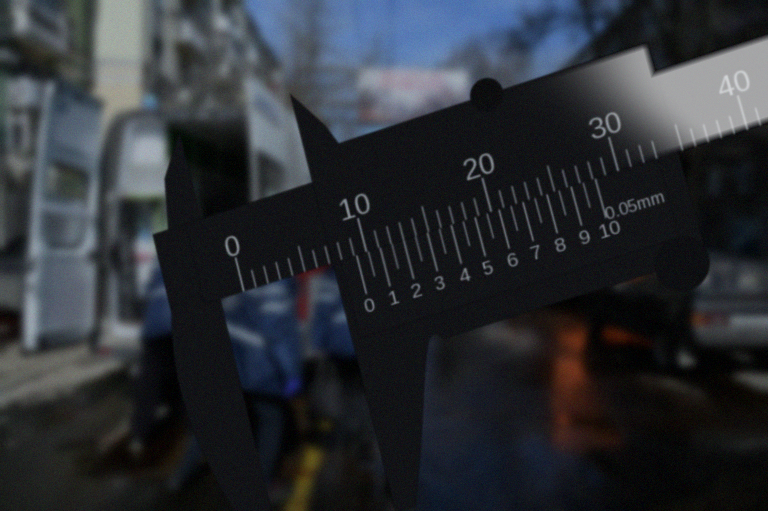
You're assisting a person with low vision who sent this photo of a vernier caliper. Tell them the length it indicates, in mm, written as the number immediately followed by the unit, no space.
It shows 9.2mm
